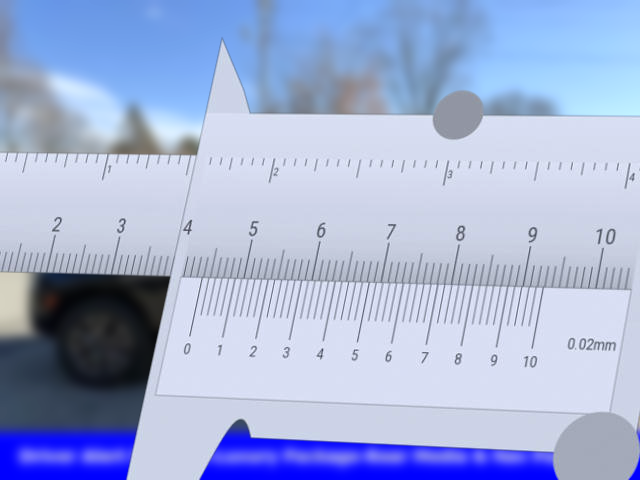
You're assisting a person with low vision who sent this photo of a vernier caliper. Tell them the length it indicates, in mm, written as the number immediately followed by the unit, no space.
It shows 43.8mm
